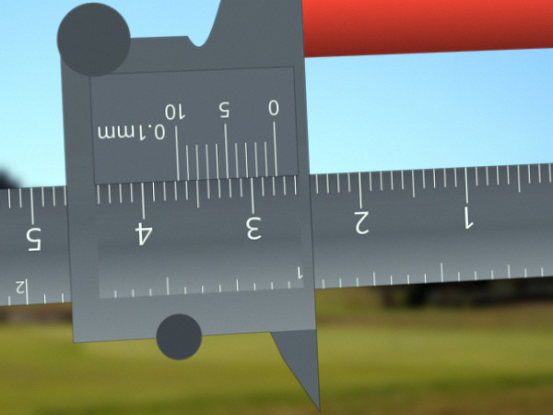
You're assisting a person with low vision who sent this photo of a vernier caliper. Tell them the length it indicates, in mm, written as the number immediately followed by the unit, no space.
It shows 27.7mm
